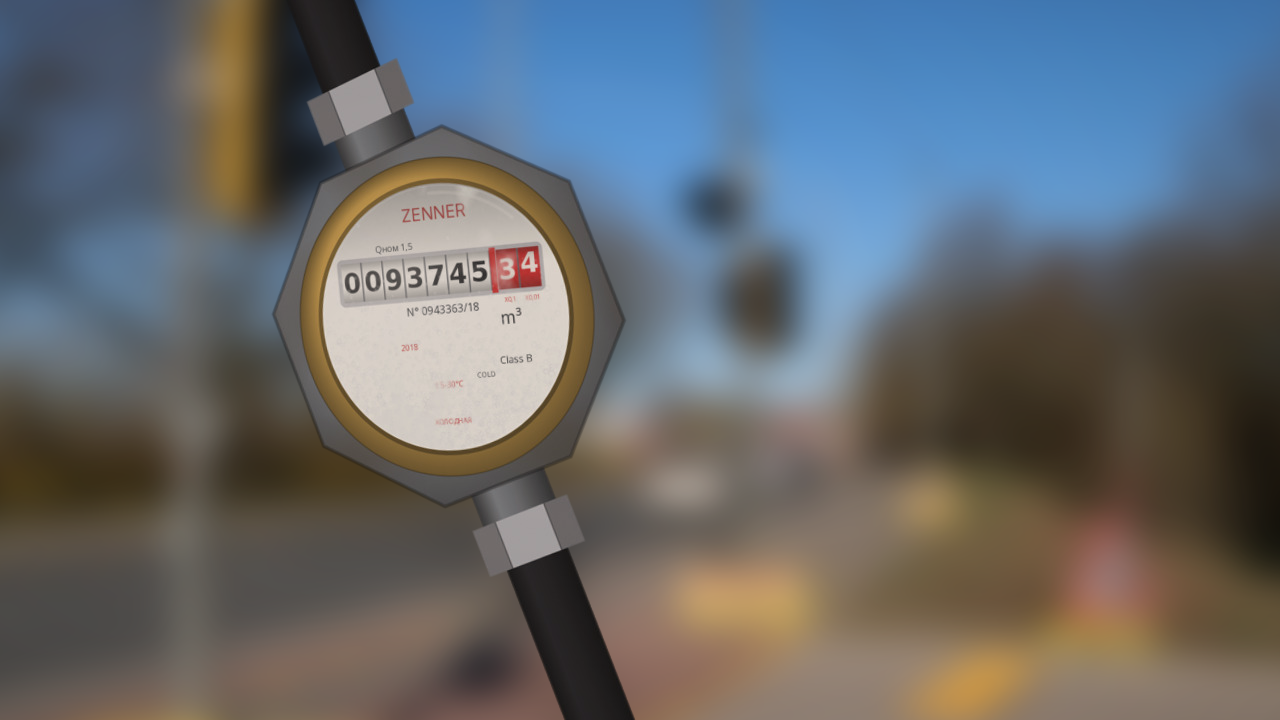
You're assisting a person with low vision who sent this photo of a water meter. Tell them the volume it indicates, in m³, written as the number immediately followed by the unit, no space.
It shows 93745.34m³
